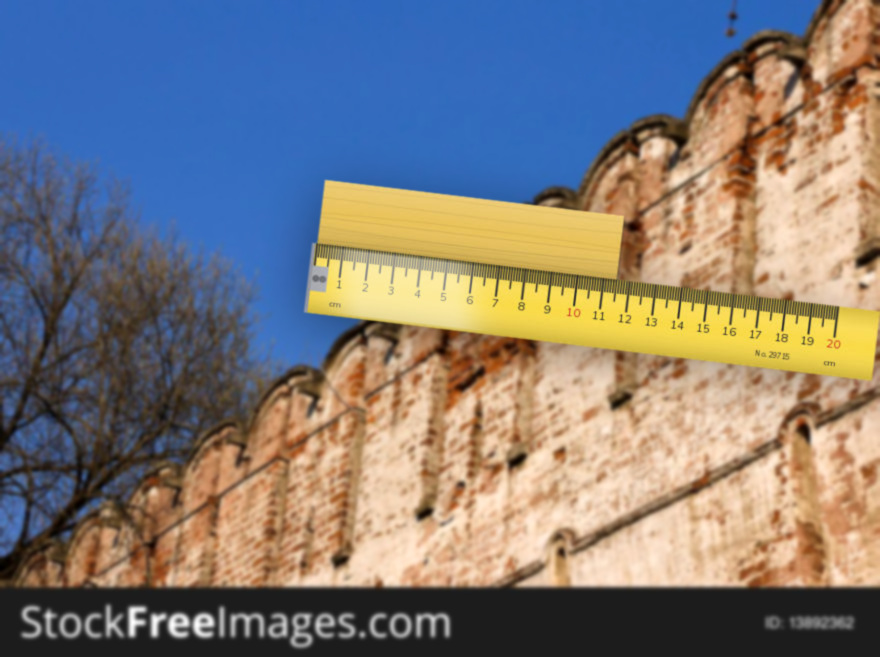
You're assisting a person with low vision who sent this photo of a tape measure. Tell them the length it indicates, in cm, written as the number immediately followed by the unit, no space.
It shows 11.5cm
